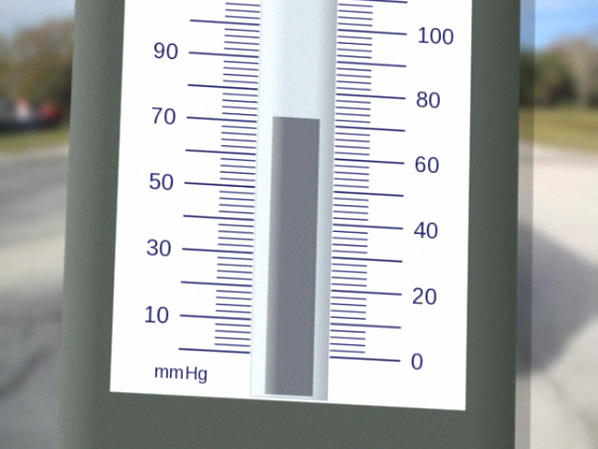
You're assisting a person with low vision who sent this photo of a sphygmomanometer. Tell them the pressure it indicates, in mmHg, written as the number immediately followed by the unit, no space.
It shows 72mmHg
